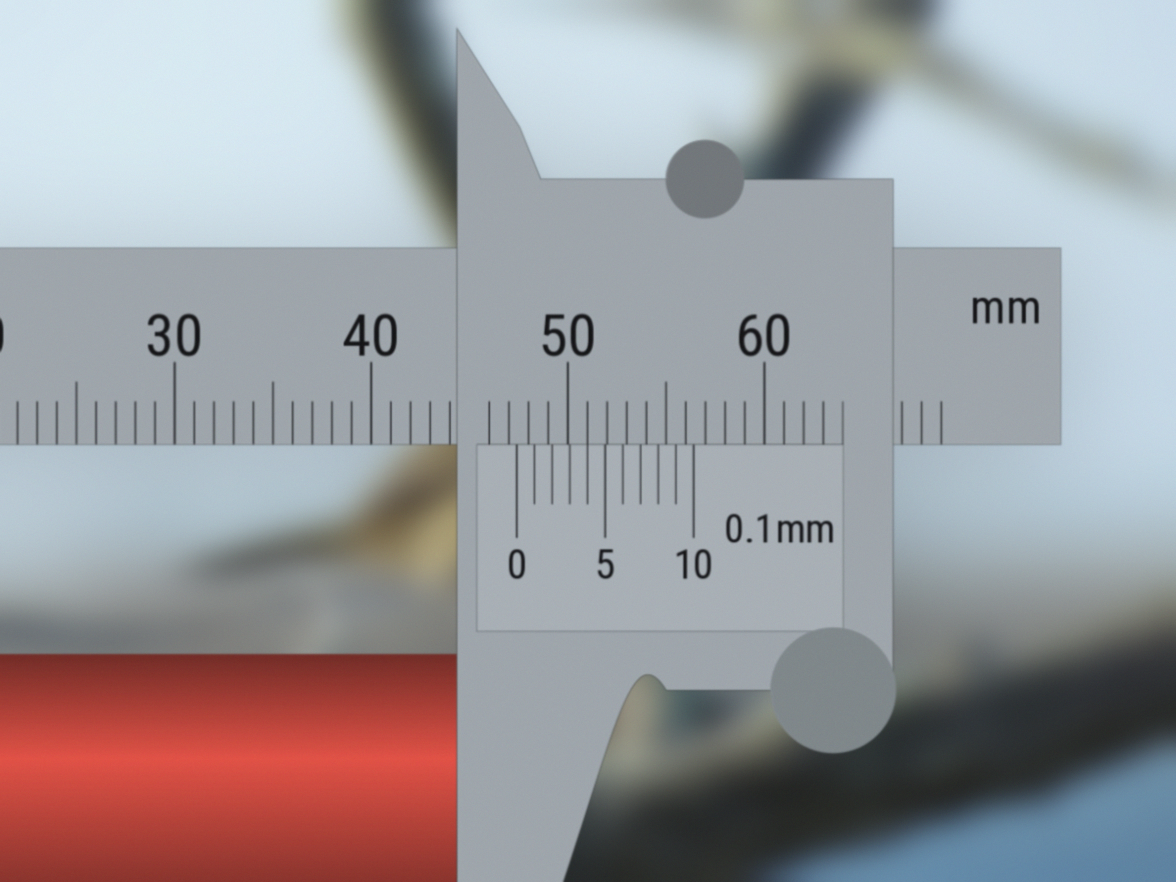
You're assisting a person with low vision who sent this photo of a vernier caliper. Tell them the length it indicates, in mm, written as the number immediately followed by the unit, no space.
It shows 47.4mm
